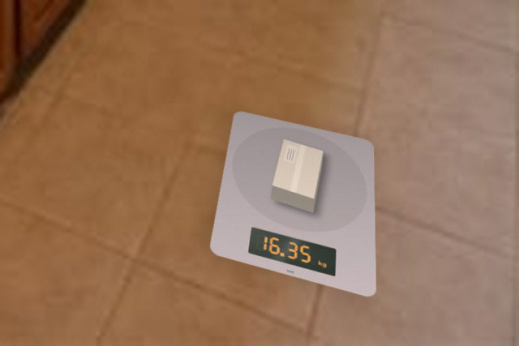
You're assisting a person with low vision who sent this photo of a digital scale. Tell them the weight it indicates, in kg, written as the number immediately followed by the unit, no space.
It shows 16.35kg
